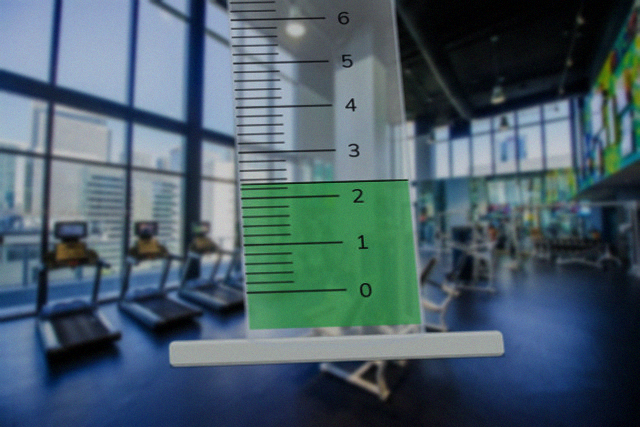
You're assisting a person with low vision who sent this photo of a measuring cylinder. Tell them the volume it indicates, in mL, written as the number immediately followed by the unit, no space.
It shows 2.3mL
